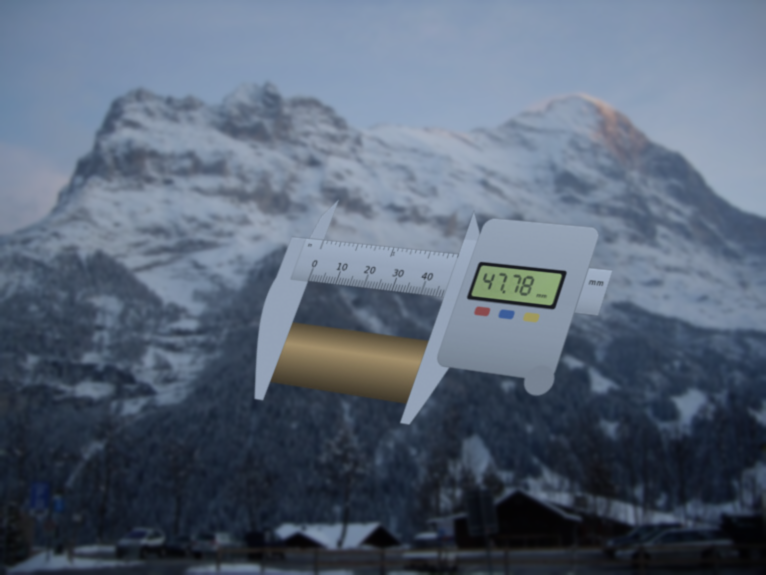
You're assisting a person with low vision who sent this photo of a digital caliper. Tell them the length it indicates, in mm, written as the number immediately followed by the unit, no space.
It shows 47.78mm
